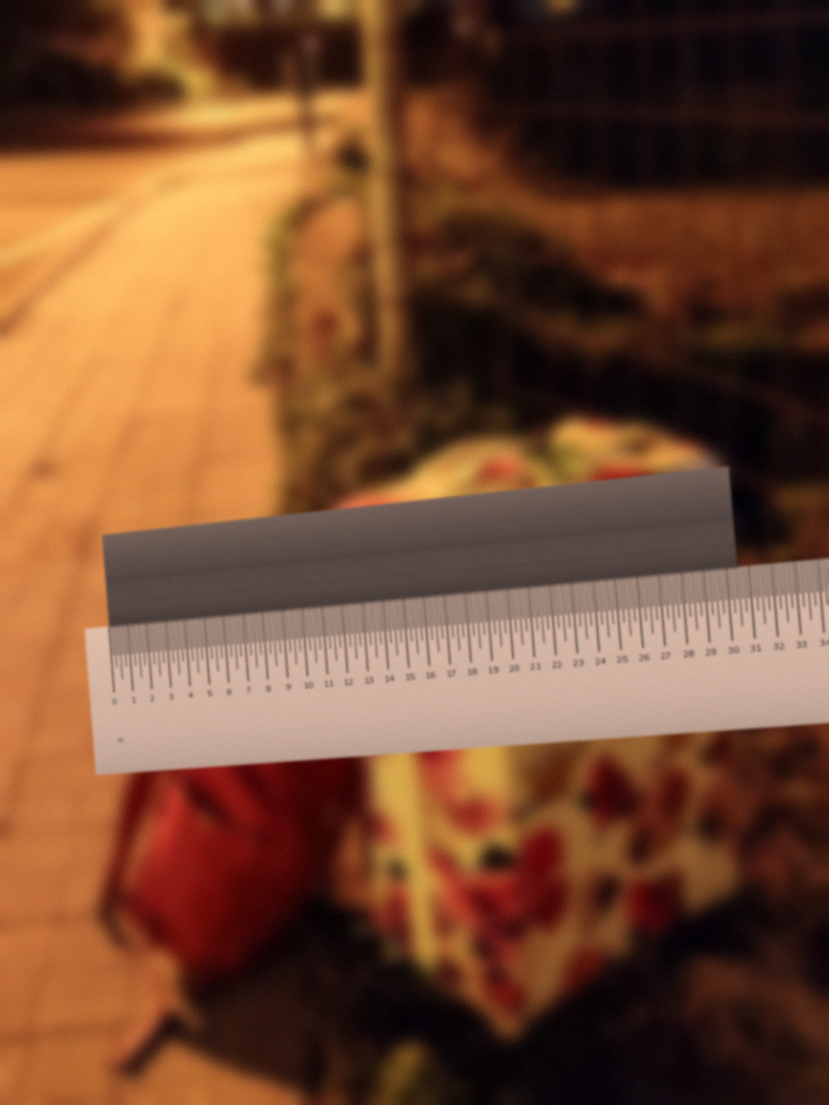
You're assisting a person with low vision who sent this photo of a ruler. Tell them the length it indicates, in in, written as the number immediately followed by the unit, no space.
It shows 30.5in
